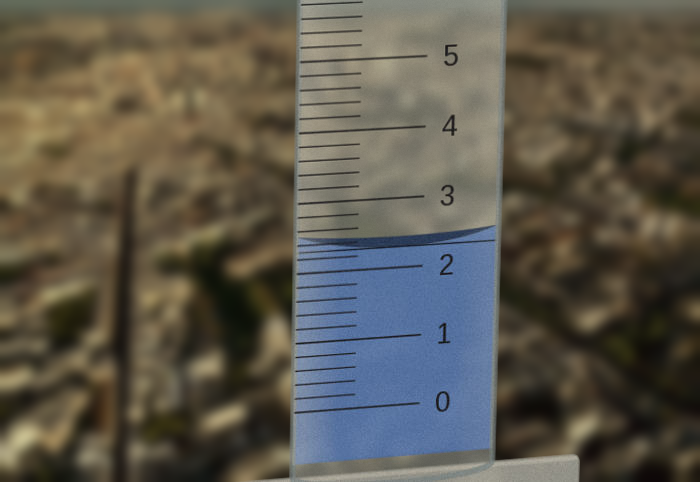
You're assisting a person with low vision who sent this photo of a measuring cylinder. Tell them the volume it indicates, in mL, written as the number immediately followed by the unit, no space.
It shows 2.3mL
